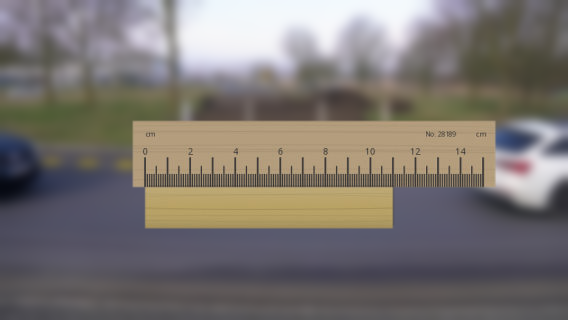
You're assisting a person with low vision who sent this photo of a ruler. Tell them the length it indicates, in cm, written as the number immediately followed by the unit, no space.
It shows 11cm
